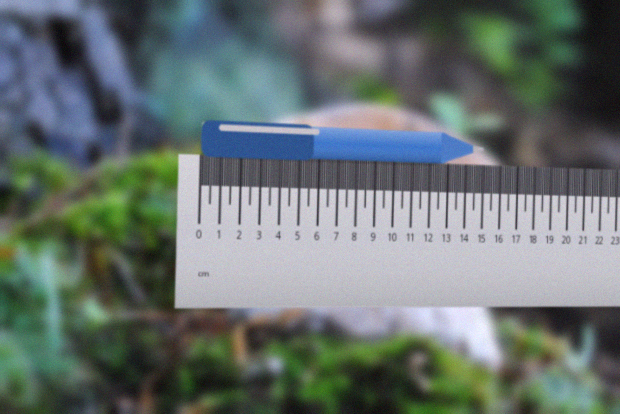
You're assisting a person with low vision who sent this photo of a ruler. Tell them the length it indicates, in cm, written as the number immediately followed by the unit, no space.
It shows 15cm
